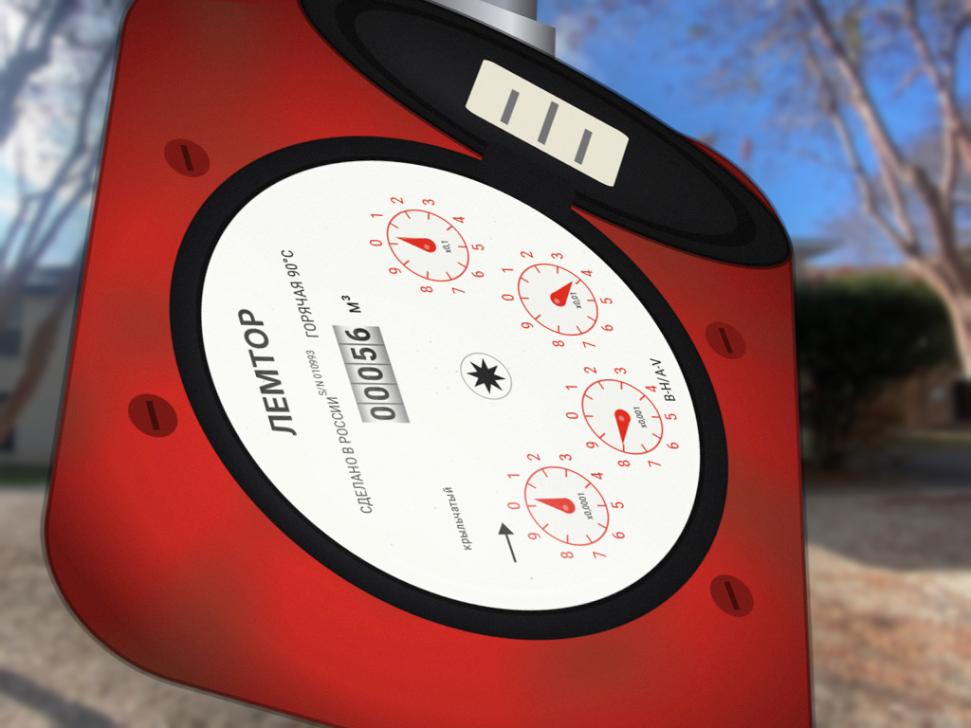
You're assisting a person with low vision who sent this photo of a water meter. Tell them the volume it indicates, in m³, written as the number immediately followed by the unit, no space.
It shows 56.0380m³
